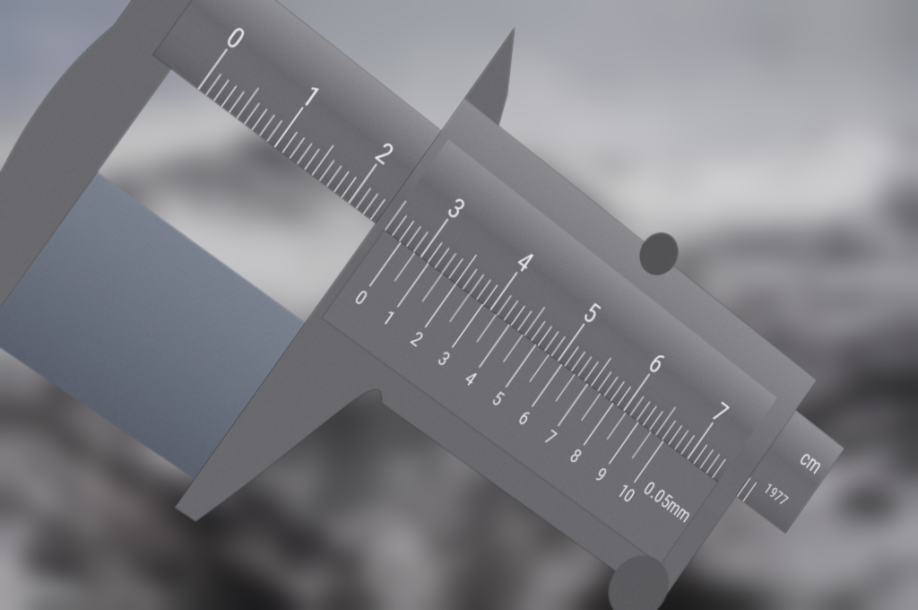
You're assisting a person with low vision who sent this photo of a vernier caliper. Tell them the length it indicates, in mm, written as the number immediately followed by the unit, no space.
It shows 27.2mm
